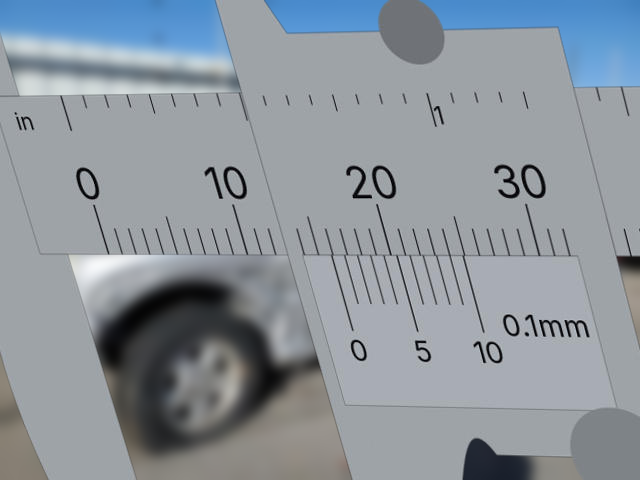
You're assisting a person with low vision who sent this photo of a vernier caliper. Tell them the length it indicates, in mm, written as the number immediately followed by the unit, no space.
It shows 15.9mm
